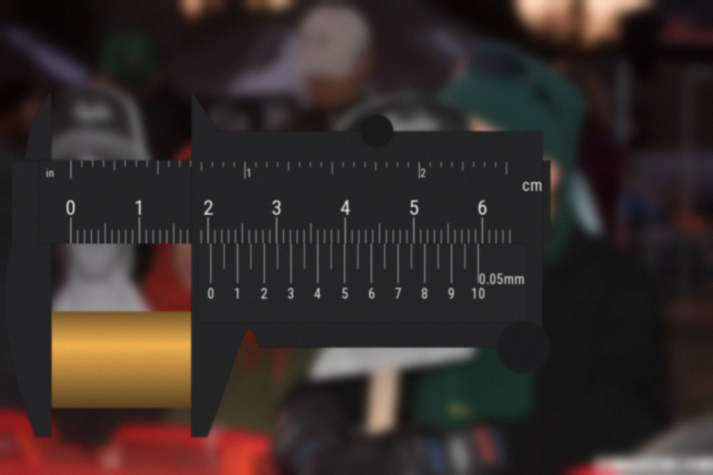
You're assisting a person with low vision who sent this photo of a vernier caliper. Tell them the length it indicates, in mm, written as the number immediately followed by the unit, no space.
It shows 20.4mm
